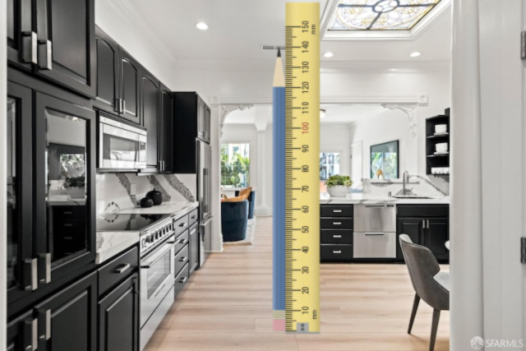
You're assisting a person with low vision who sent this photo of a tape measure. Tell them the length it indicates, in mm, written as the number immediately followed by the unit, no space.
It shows 140mm
